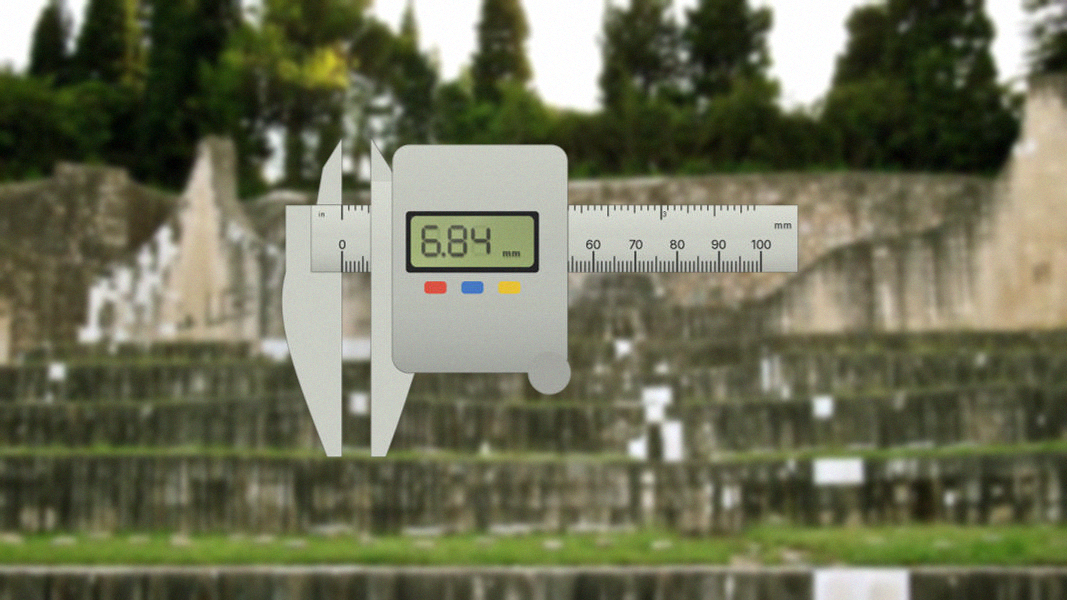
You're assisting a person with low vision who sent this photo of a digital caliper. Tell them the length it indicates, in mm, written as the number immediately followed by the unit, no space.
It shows 6.84mm
